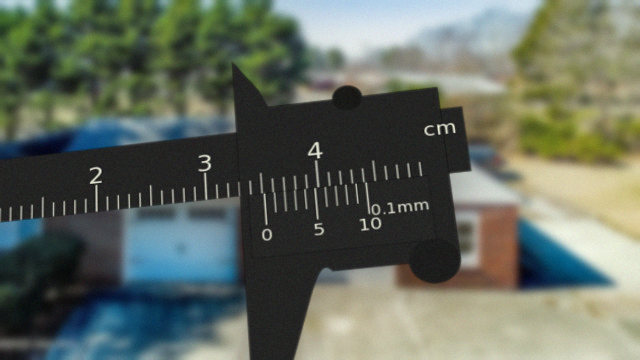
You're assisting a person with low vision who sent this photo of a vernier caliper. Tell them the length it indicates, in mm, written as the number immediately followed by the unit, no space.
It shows 35.2mm
